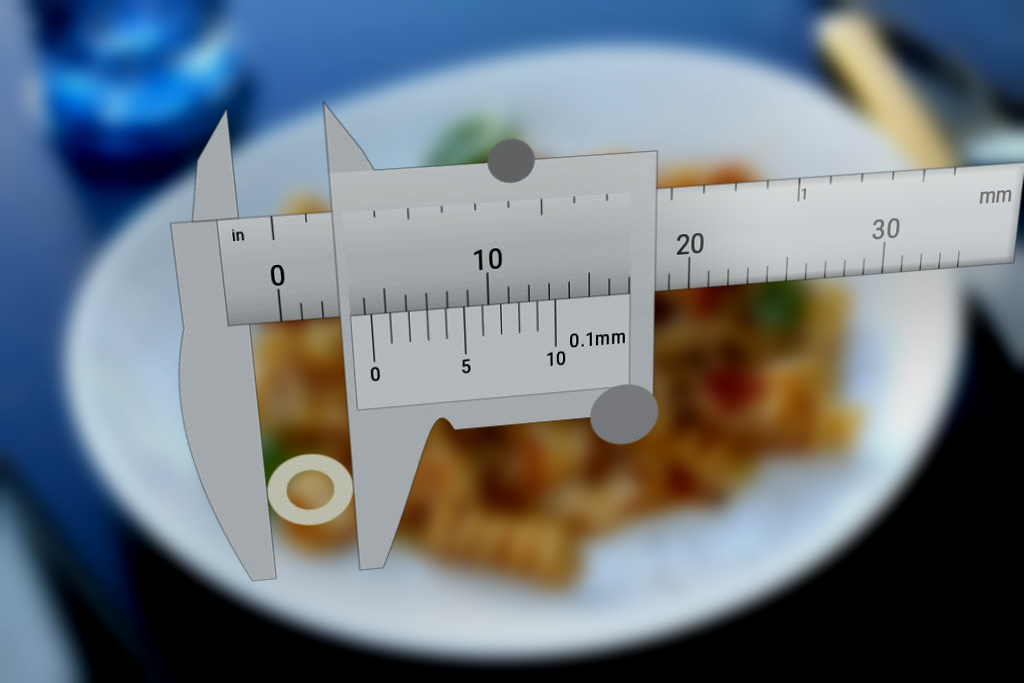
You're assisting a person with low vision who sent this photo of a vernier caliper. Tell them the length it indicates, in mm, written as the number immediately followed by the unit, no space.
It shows 4.3mm
